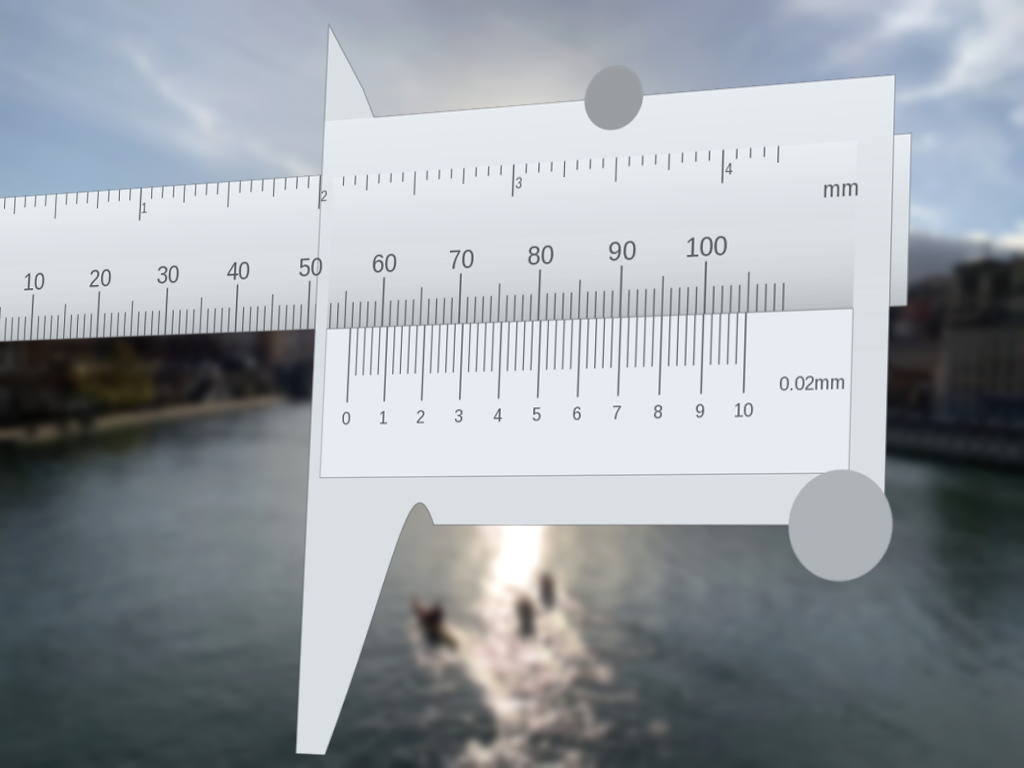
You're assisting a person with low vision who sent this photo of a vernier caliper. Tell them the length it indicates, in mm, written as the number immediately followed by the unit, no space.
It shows 55.8mm
